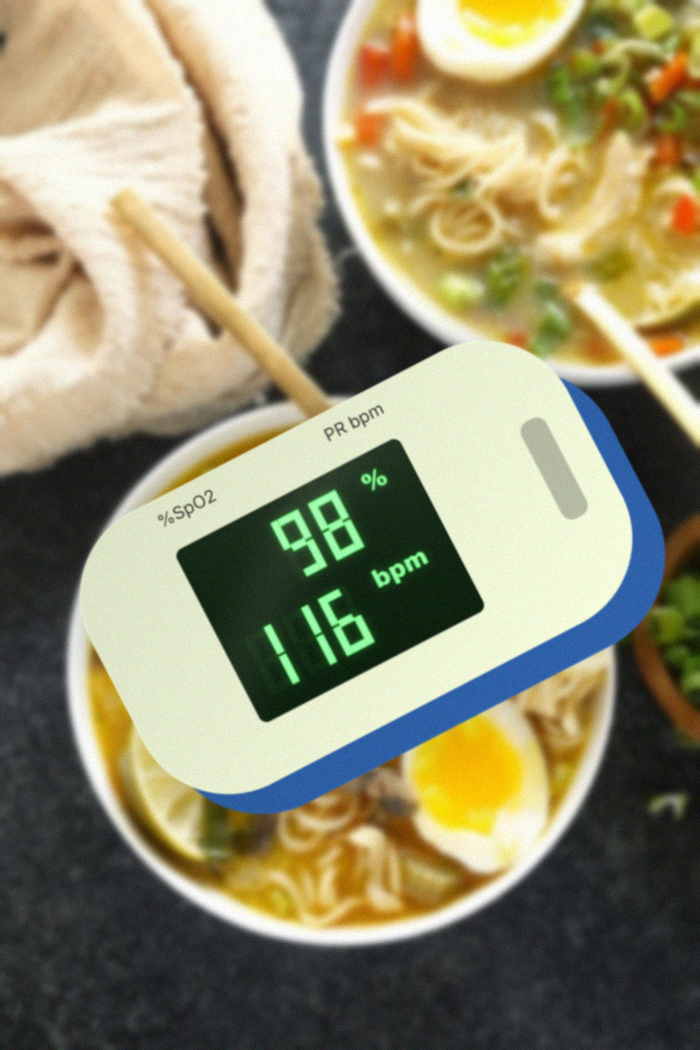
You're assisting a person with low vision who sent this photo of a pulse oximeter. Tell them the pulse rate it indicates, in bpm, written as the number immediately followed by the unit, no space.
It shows 116bpm
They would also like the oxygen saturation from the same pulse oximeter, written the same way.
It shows 98%
